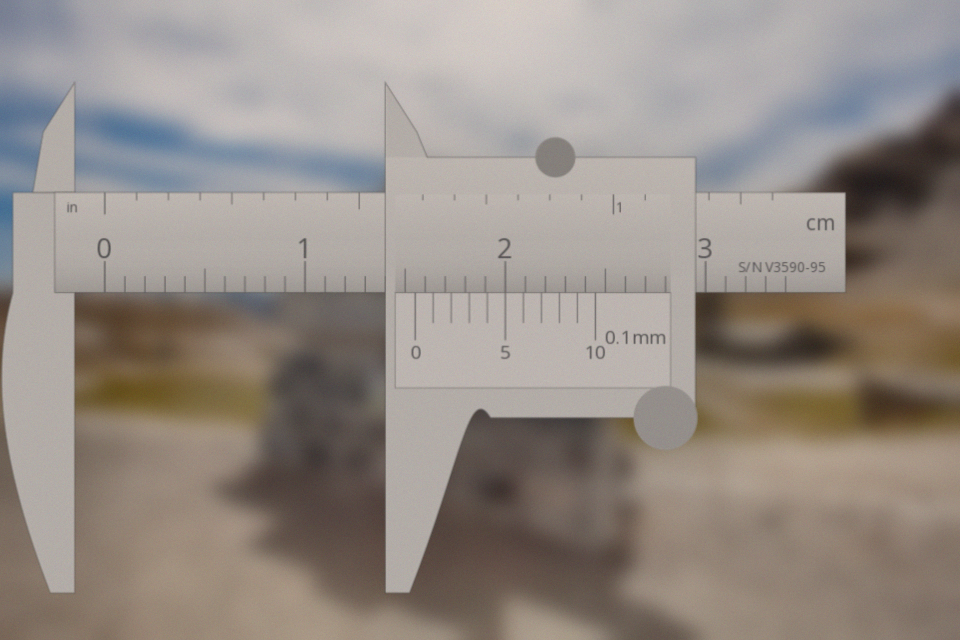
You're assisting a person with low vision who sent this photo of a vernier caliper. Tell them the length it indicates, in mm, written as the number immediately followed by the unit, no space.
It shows 15.5mm
